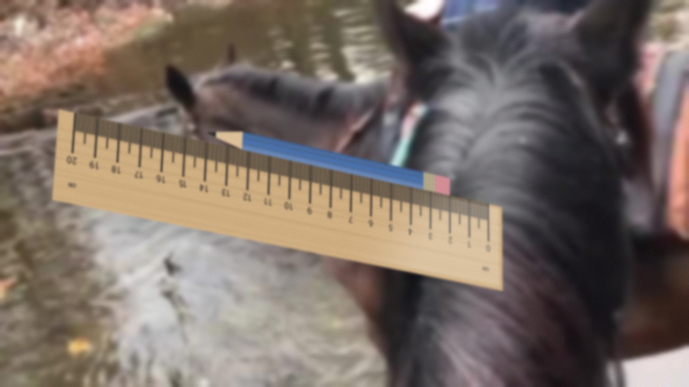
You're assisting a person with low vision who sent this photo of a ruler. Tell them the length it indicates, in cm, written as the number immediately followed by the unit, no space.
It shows 12cm
